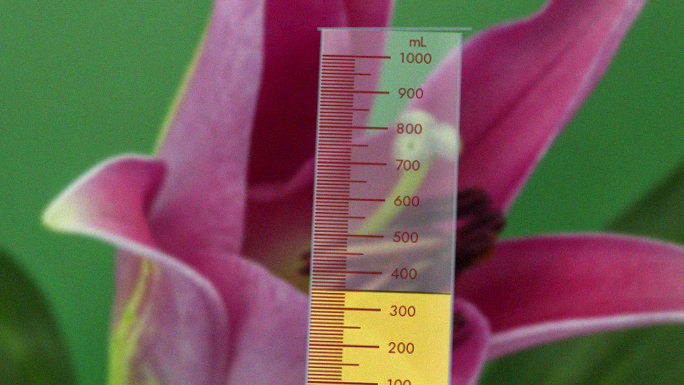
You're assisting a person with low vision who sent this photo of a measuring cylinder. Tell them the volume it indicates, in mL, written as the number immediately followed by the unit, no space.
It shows 350mL
